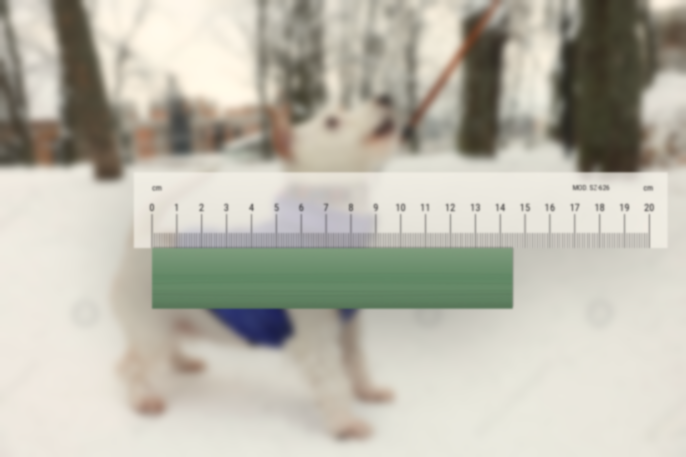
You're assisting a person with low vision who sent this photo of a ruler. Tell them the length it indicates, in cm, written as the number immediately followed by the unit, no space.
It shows 14.5cm
